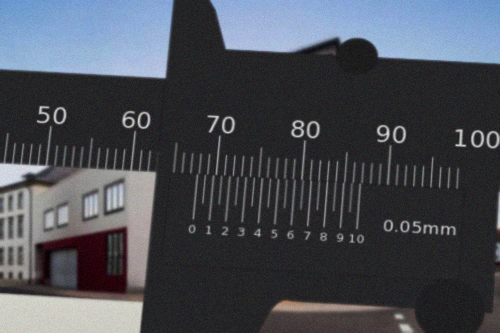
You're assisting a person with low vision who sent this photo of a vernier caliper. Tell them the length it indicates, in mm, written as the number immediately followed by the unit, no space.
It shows 67.8mm
